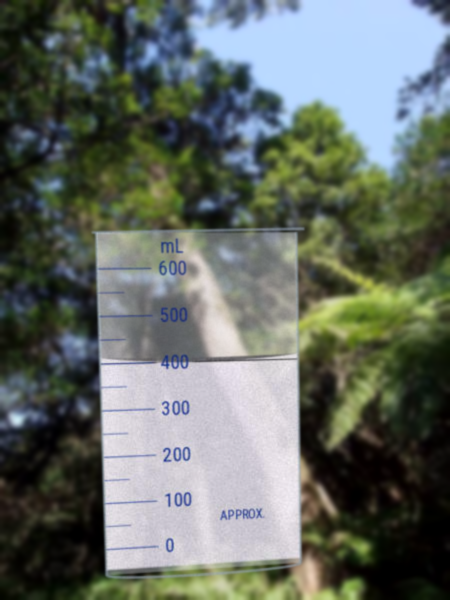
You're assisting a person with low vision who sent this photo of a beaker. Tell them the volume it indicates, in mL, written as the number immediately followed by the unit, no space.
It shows 400mL
